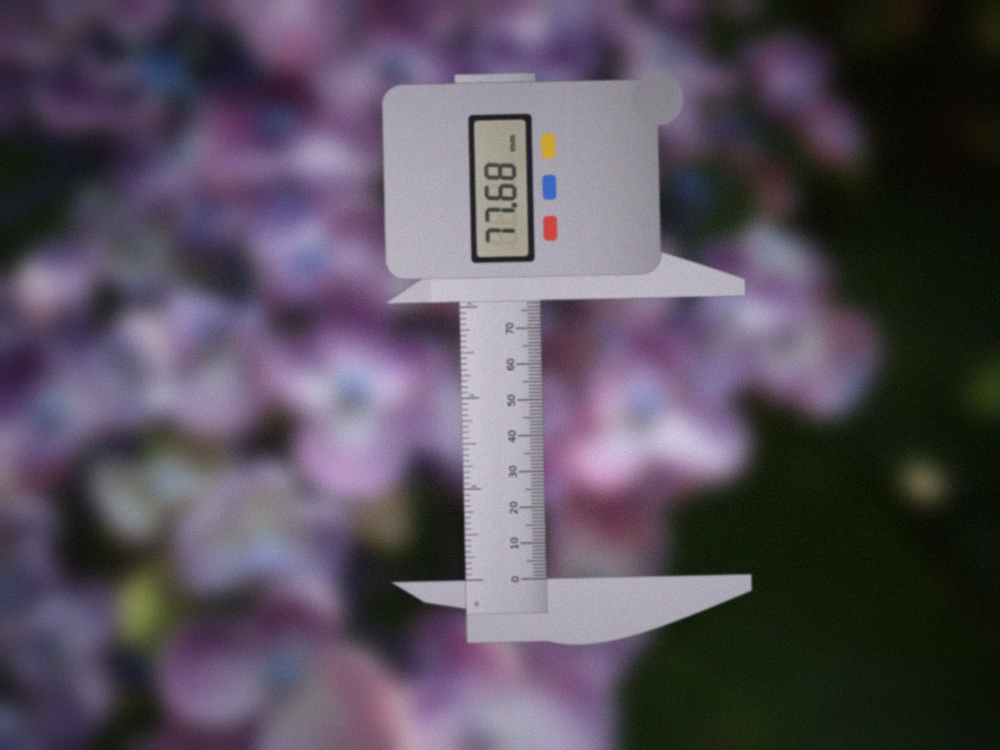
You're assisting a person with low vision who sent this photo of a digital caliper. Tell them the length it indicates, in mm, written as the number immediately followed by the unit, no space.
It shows 77.68mm
